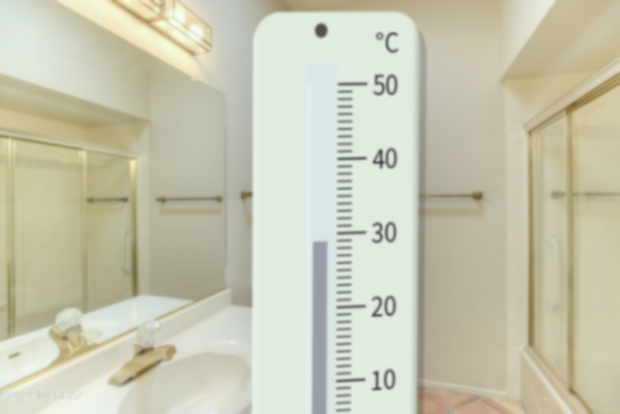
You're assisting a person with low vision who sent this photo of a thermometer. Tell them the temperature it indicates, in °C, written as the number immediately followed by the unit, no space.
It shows 29°C
